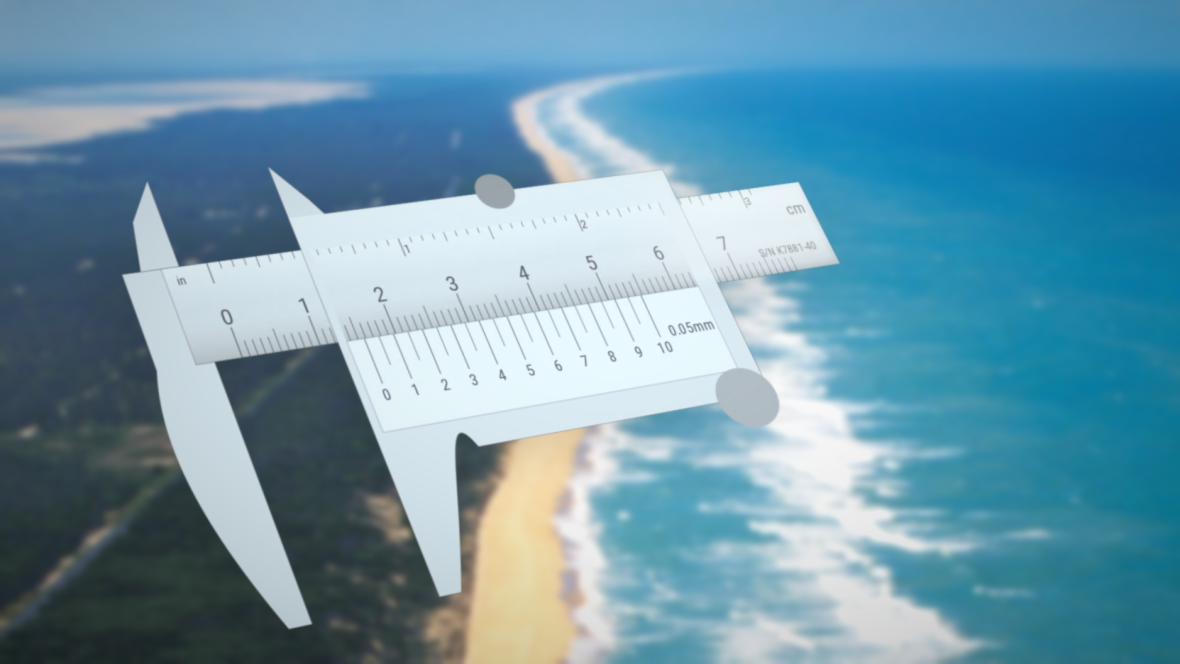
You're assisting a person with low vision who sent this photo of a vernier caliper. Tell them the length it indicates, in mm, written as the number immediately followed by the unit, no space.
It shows 15.8mm
